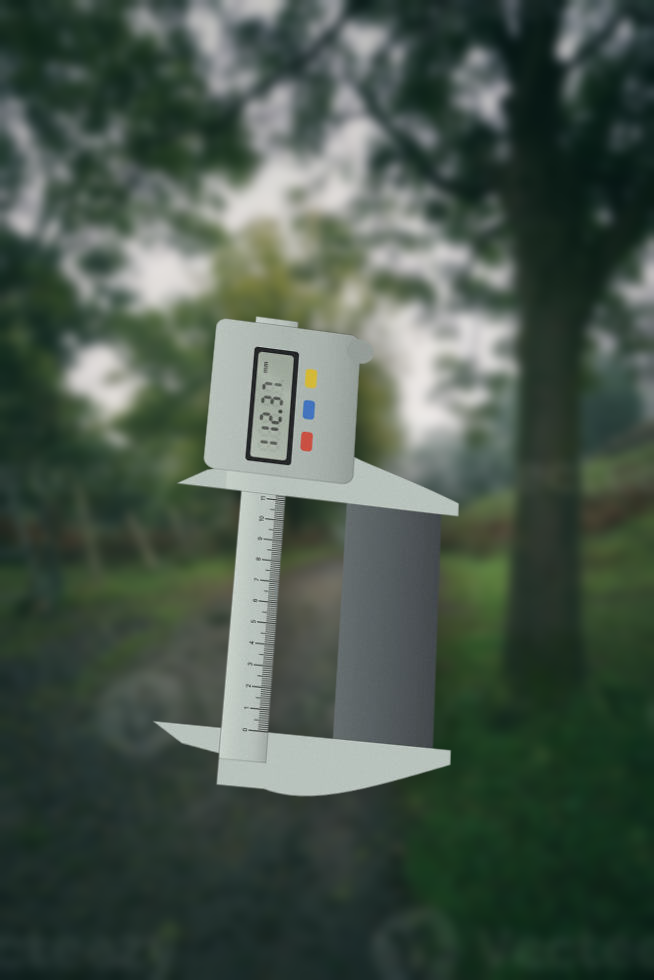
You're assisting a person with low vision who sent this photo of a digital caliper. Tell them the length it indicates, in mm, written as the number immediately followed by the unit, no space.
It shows 112.37mm
